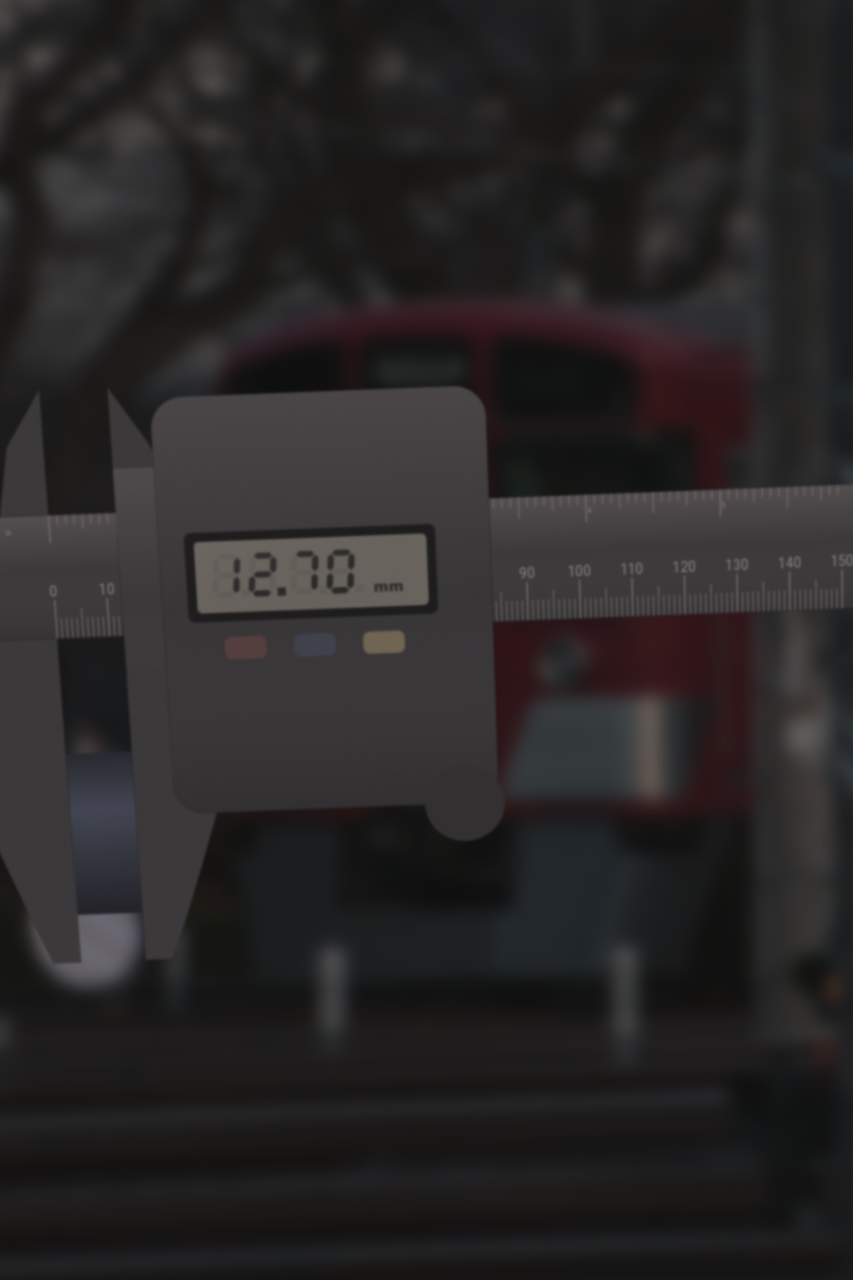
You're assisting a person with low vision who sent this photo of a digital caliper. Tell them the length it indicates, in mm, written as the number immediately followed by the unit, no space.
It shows 12.70mm
